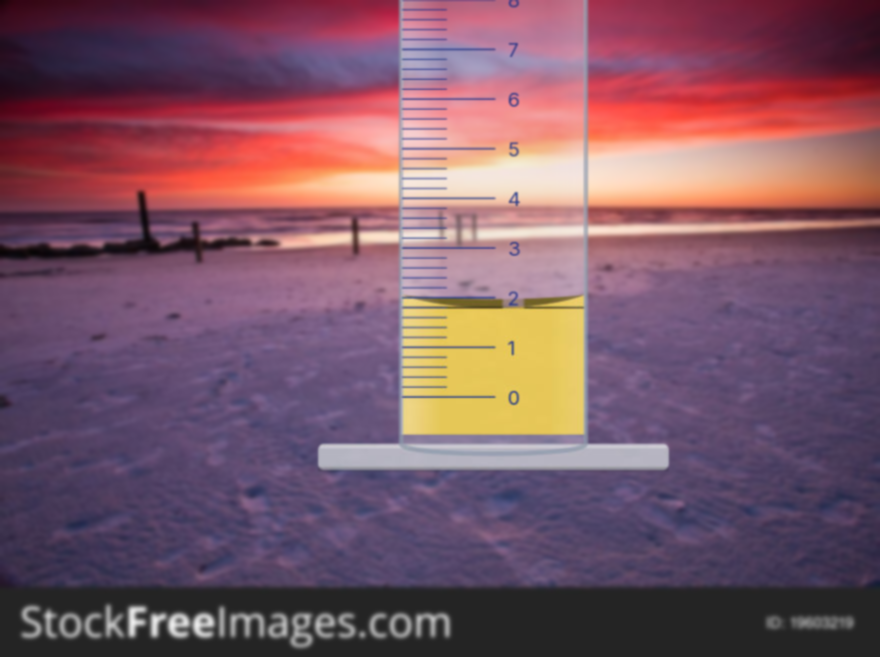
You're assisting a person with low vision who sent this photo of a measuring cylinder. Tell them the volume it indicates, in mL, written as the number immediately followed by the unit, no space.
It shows 1.8mL
